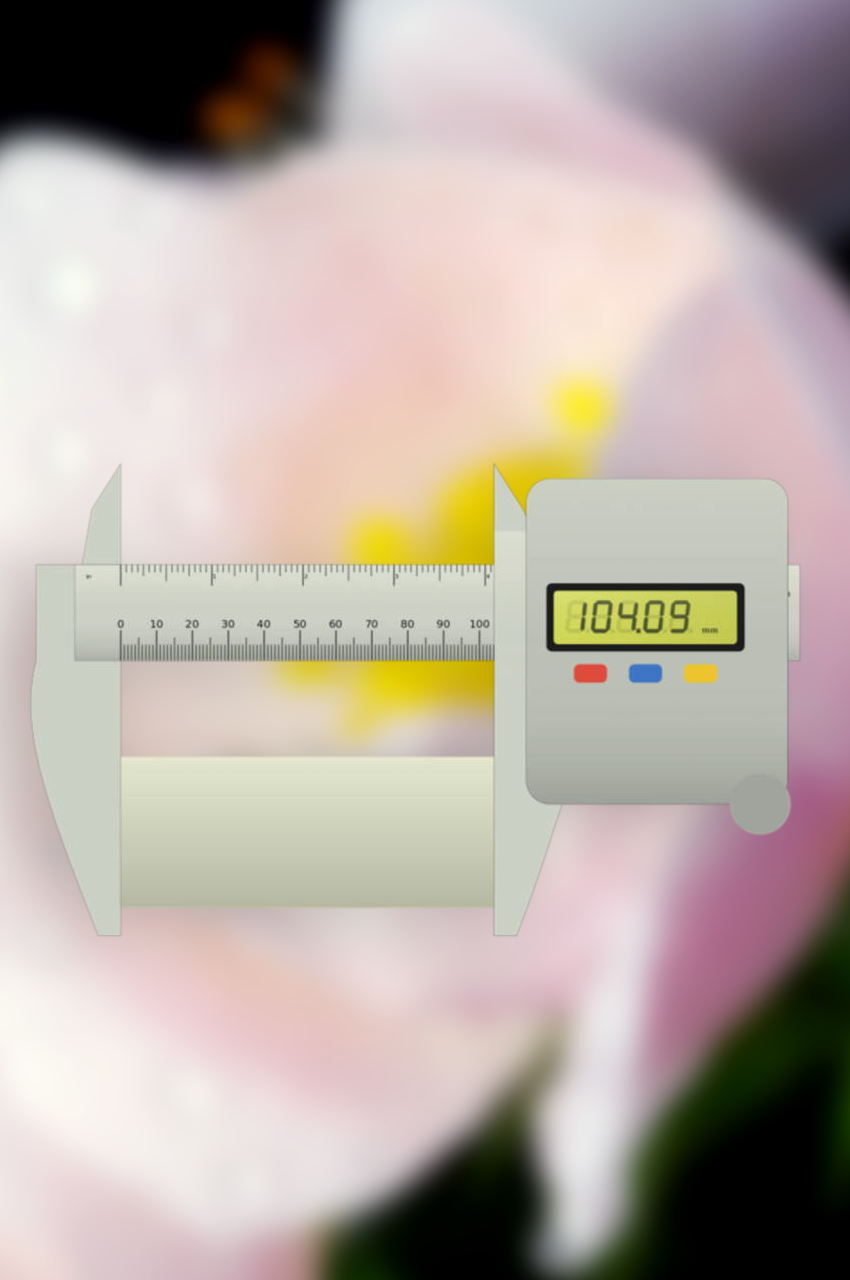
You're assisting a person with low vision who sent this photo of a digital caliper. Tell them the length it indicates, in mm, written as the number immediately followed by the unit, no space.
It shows 104.09mm
